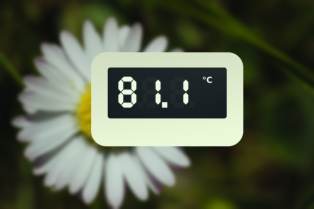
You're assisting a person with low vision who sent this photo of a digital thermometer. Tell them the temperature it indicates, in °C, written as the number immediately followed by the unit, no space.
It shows 81.1°C
